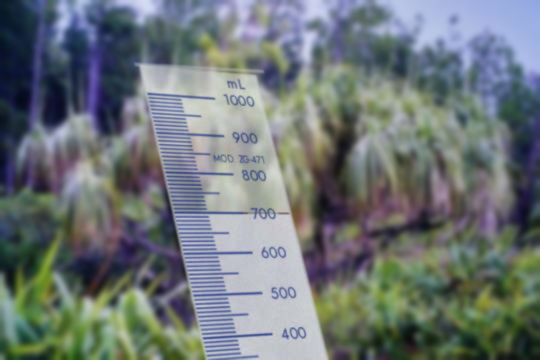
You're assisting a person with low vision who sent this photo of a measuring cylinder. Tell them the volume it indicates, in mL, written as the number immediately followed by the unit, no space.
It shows 700mL
